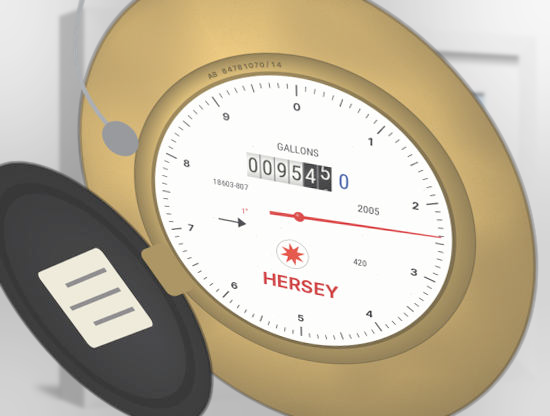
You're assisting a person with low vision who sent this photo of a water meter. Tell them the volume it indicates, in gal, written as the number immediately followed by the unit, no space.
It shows 95452.4gal
